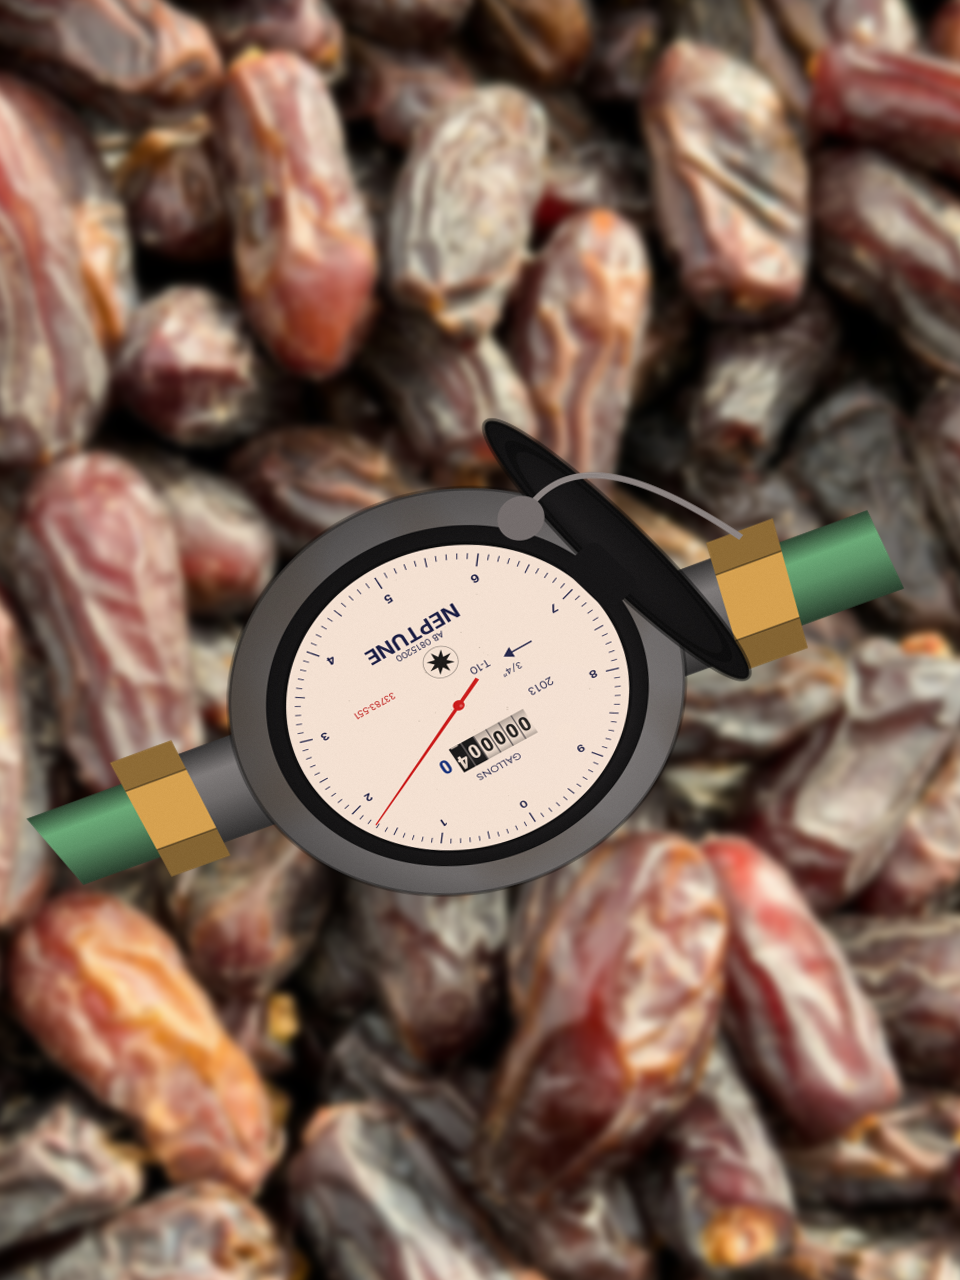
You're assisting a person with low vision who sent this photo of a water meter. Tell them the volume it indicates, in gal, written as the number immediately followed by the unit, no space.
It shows 41.7gal
